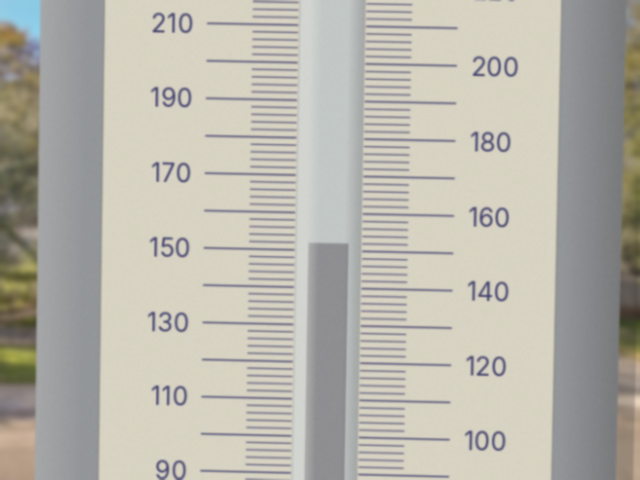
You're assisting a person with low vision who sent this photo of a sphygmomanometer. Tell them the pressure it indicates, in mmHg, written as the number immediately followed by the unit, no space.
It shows 152mmHg
